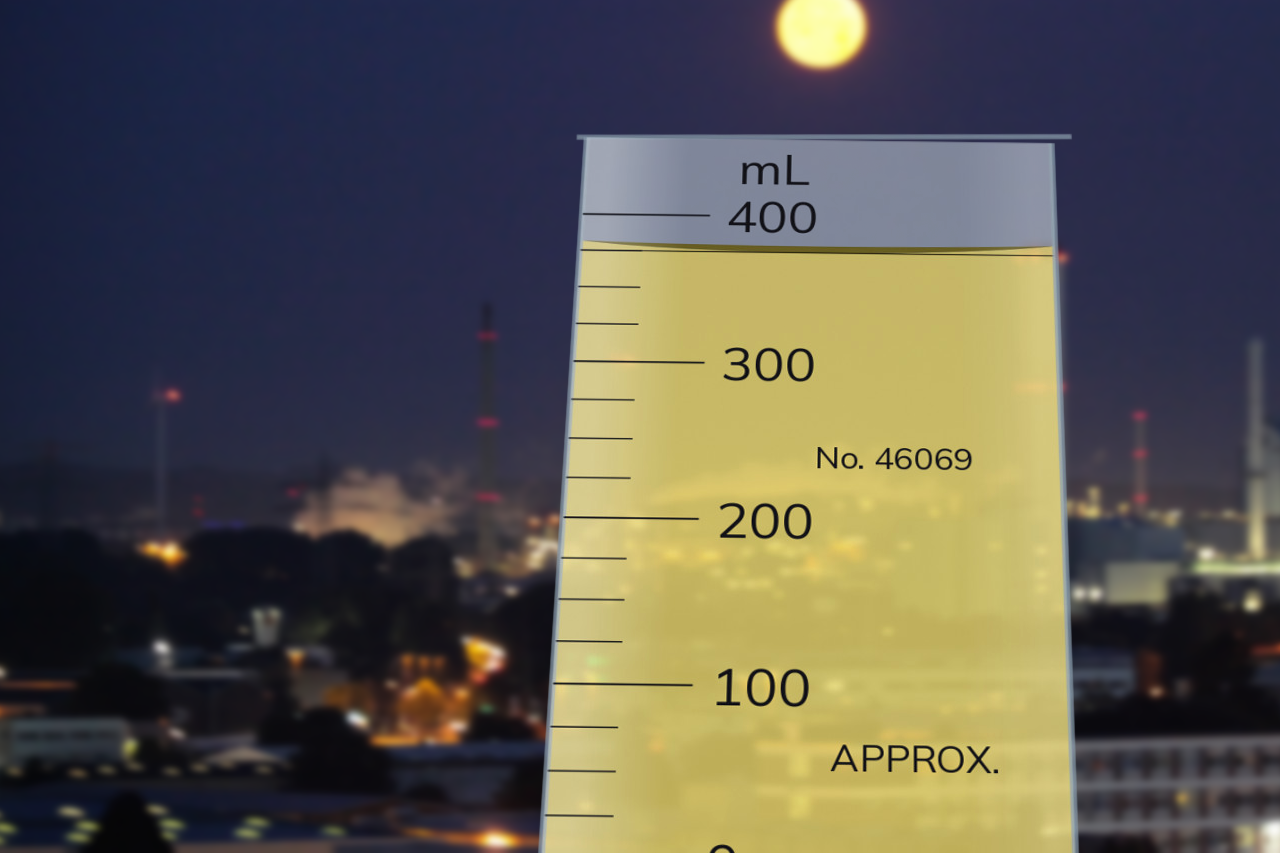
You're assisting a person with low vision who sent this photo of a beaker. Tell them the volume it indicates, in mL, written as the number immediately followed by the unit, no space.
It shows 375mL
